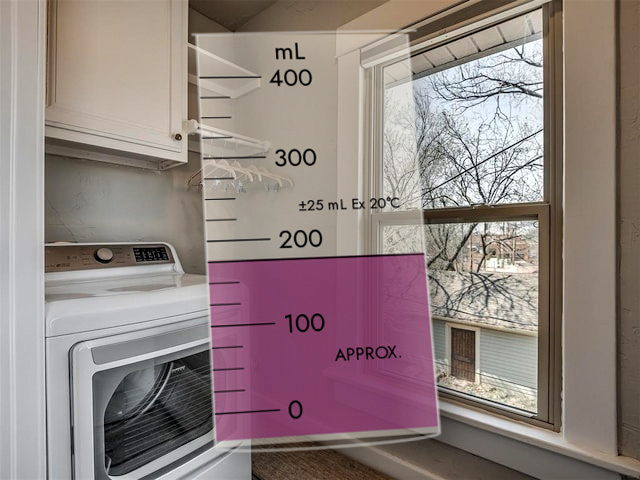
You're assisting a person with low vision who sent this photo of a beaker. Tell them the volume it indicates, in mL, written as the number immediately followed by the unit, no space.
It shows 175mL
